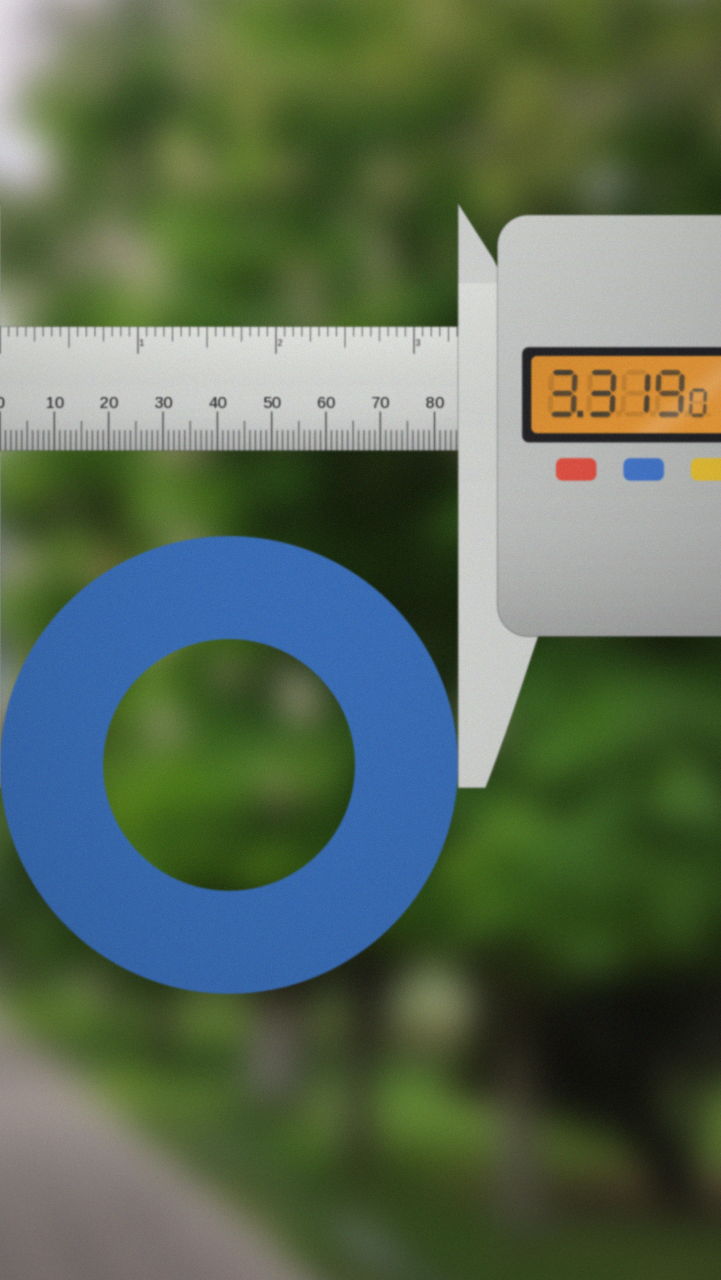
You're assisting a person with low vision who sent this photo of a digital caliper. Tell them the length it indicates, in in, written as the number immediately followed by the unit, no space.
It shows 3.3190in
